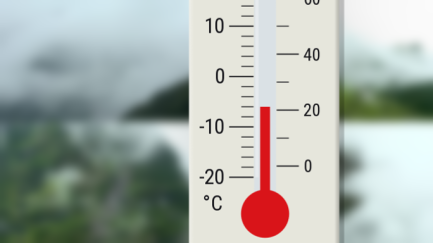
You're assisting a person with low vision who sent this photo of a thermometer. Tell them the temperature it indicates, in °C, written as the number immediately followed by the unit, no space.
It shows -6°C
